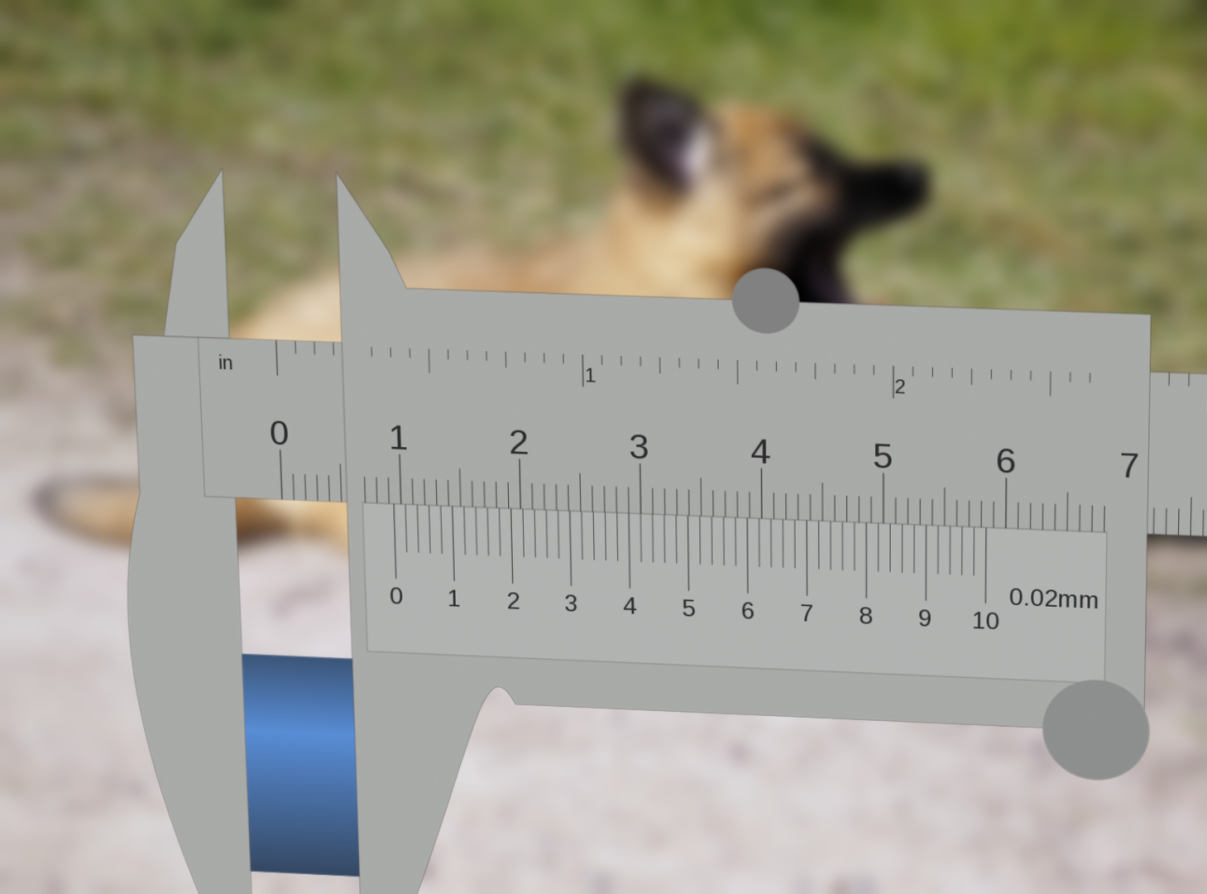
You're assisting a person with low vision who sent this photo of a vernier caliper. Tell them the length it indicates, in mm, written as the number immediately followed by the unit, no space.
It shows 9.4mm
